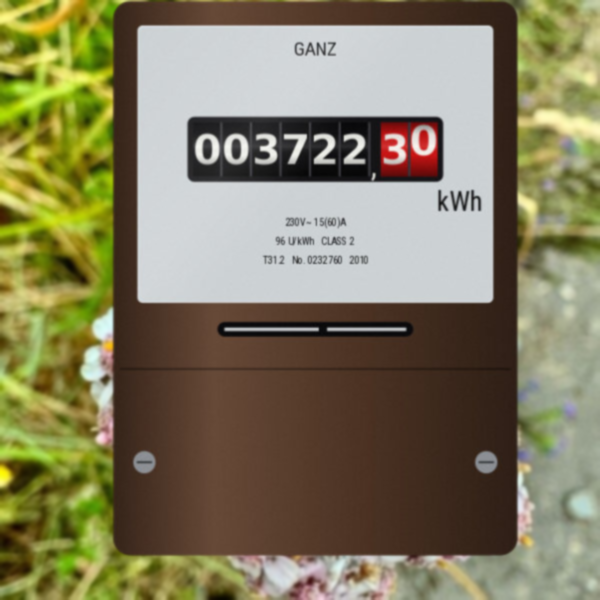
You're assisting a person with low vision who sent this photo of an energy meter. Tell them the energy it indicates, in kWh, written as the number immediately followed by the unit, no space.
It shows 3722.30kWh
